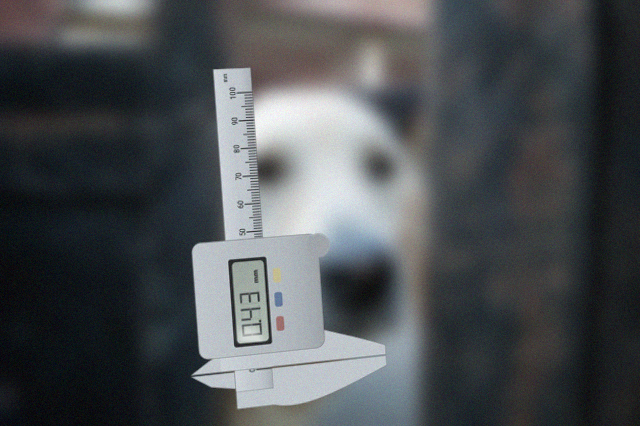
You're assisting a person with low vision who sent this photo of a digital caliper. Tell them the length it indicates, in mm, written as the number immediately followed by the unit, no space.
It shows 0.43mm
